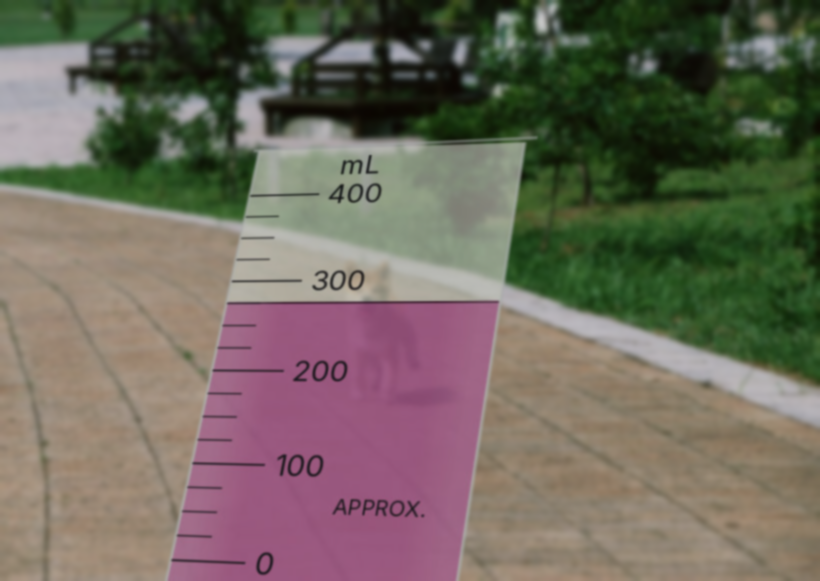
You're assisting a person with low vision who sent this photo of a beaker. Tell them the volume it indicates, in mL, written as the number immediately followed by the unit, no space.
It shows 275mL
